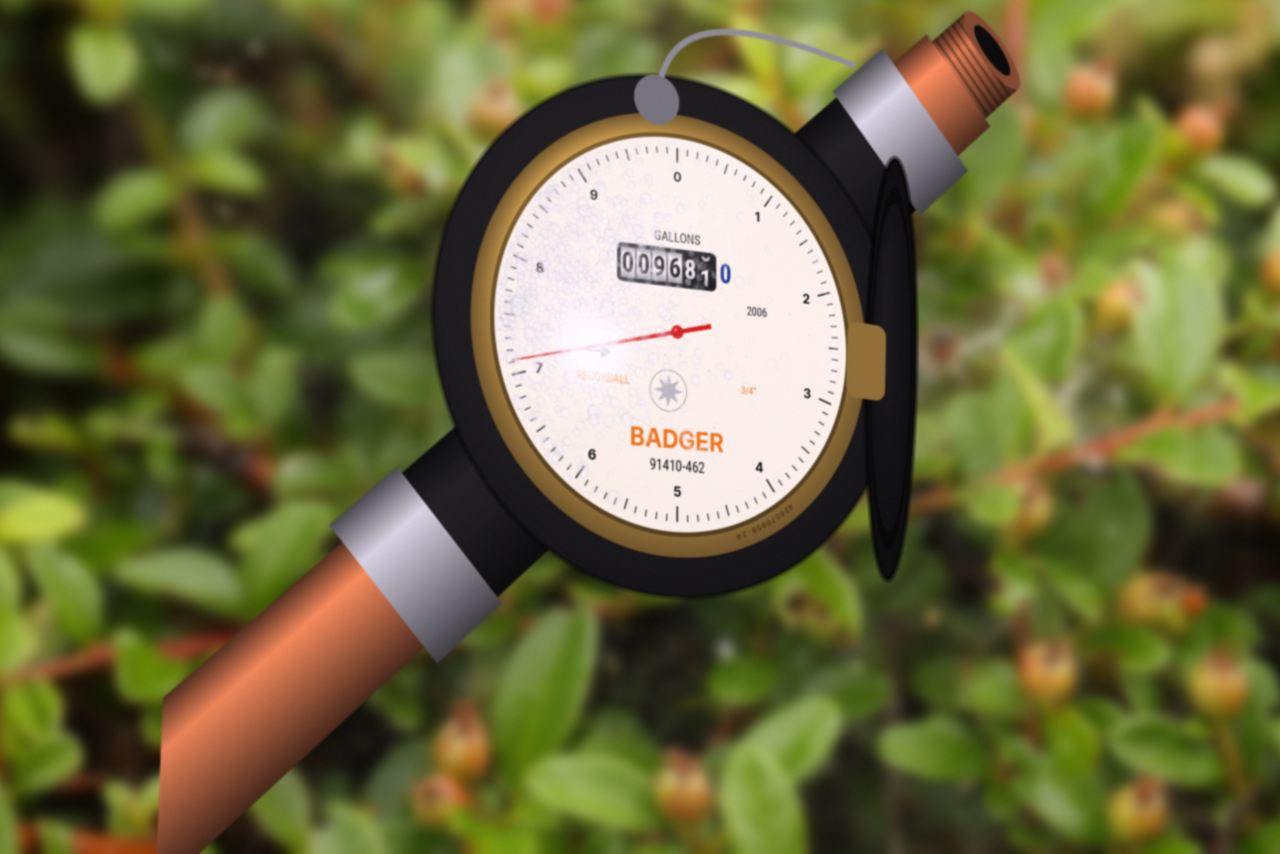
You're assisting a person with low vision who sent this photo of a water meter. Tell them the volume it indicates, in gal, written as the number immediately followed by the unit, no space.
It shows 96807.1gal
